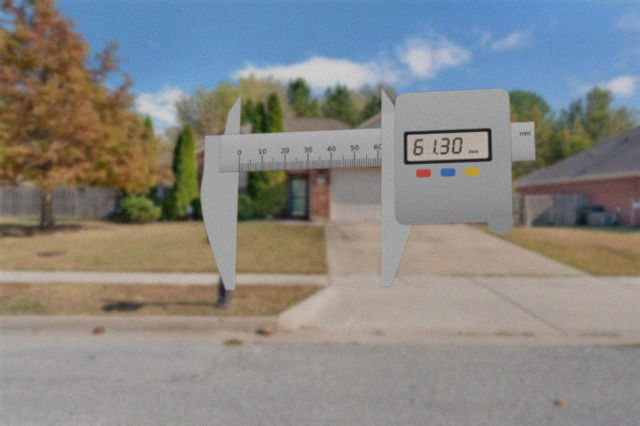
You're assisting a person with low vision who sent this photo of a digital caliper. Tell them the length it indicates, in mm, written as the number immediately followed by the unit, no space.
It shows 61.30mm
